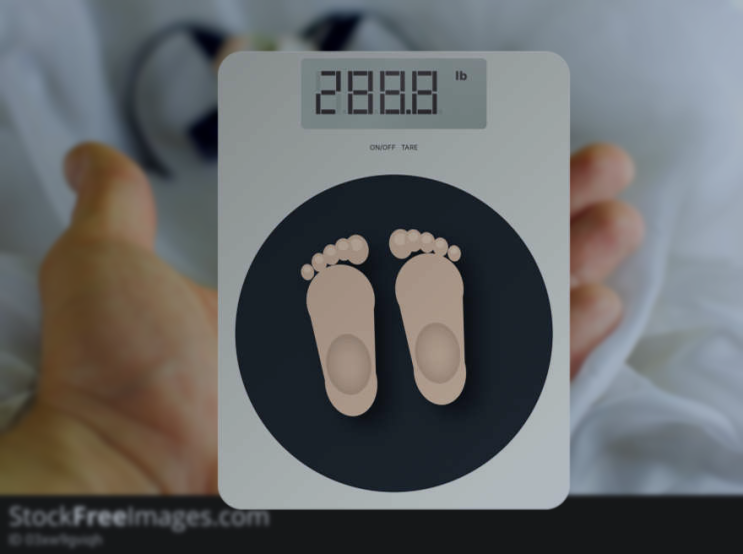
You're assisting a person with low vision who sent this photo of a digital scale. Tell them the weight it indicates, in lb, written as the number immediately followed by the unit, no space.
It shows 288.8lb
